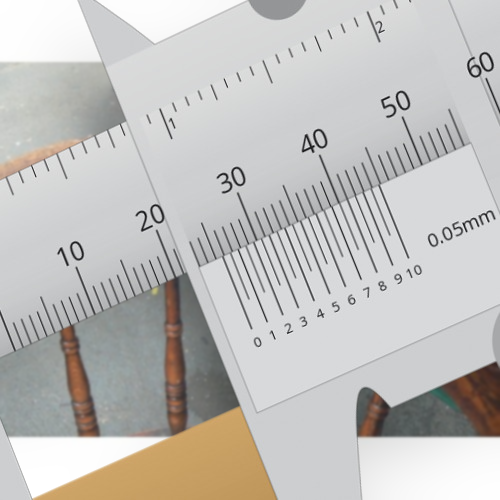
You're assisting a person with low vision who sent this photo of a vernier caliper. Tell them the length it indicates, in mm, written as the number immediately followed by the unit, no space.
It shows 25.8mm
